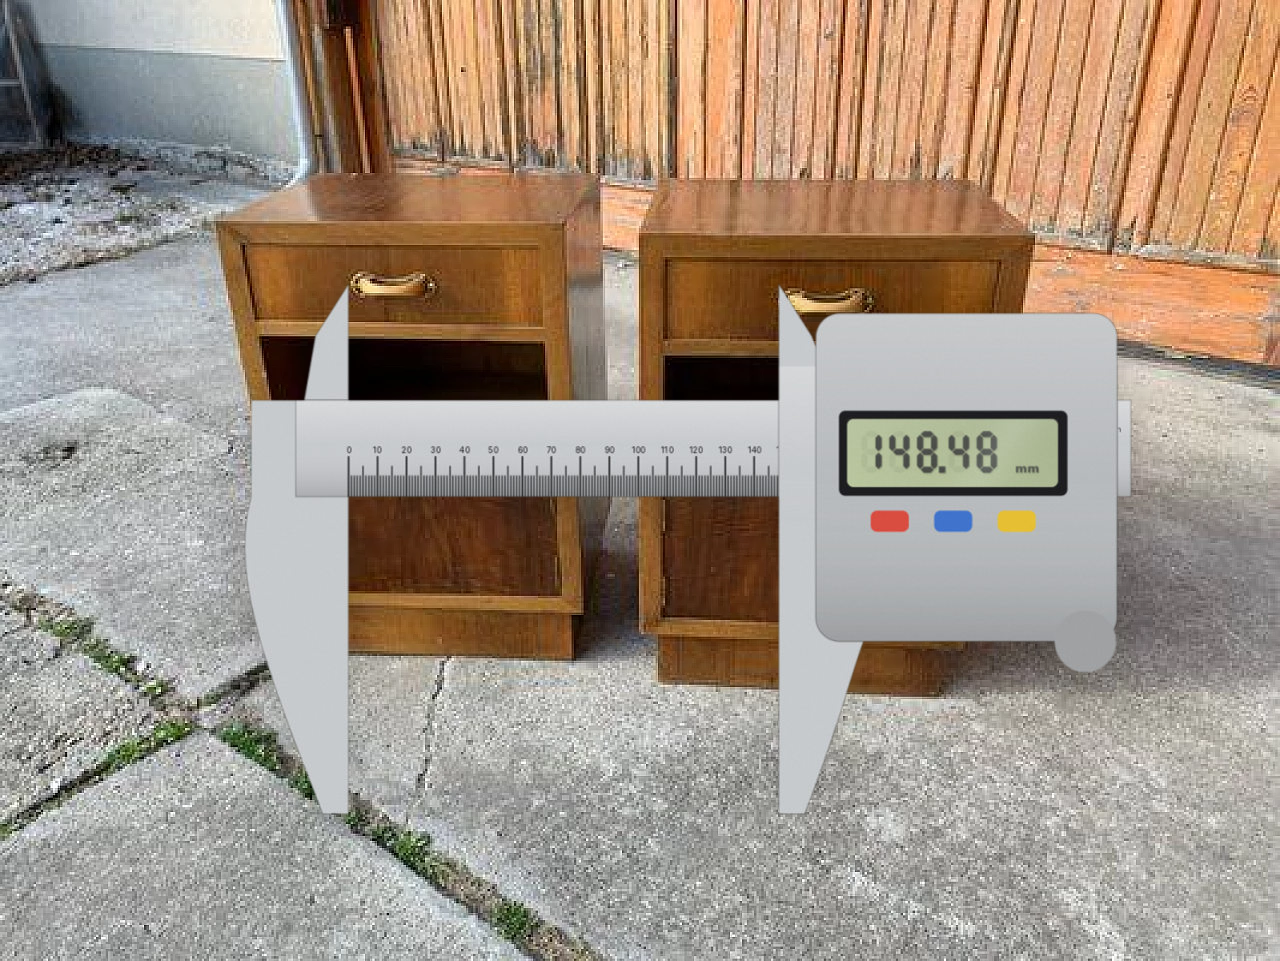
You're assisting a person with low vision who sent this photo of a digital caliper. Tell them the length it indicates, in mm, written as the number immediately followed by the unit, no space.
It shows 148.48mm
